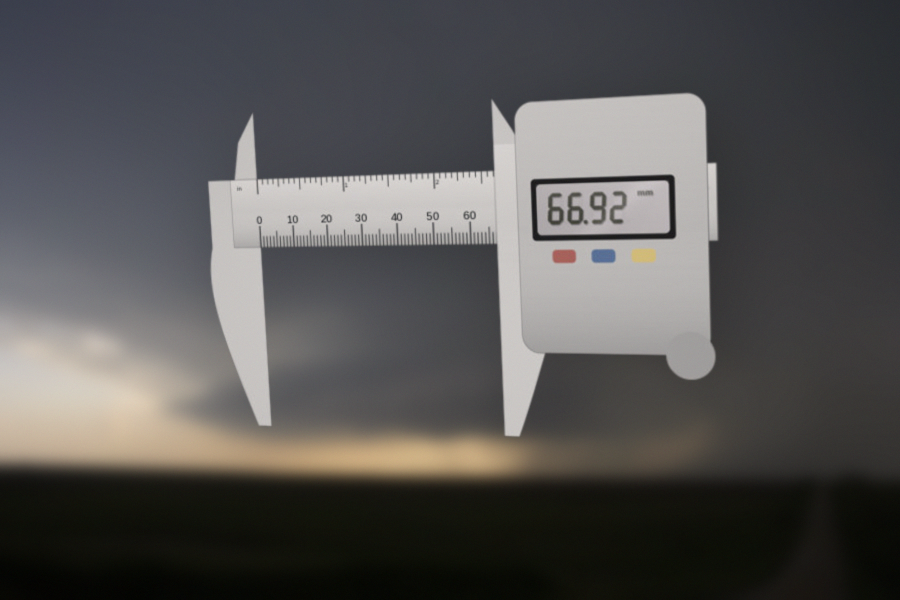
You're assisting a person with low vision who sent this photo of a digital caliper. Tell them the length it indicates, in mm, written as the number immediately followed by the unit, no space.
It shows 66.92mm
